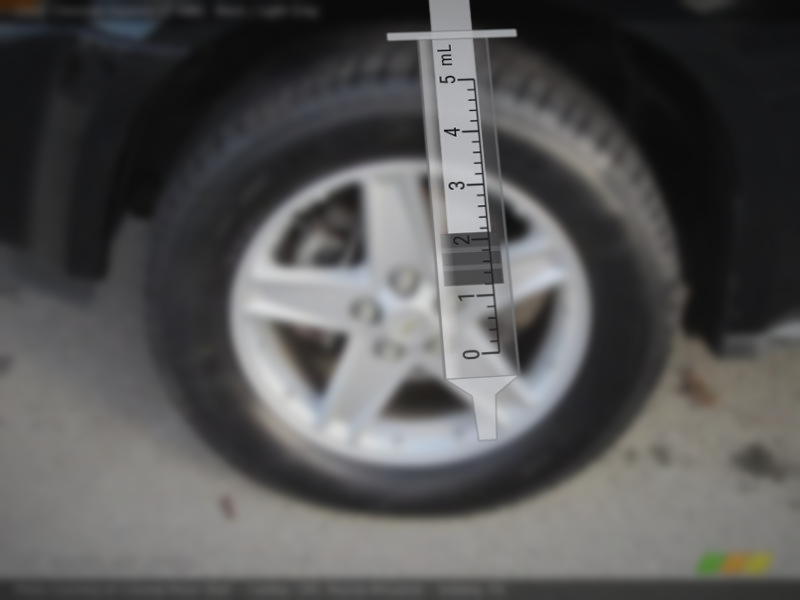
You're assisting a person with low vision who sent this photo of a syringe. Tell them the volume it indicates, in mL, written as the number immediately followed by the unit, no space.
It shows 1.2mL
